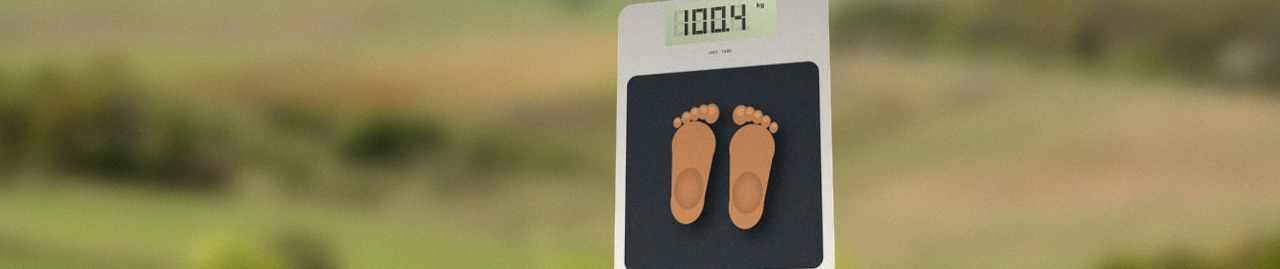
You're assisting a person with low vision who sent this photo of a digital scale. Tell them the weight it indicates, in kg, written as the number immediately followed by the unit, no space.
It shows 100.4kg
